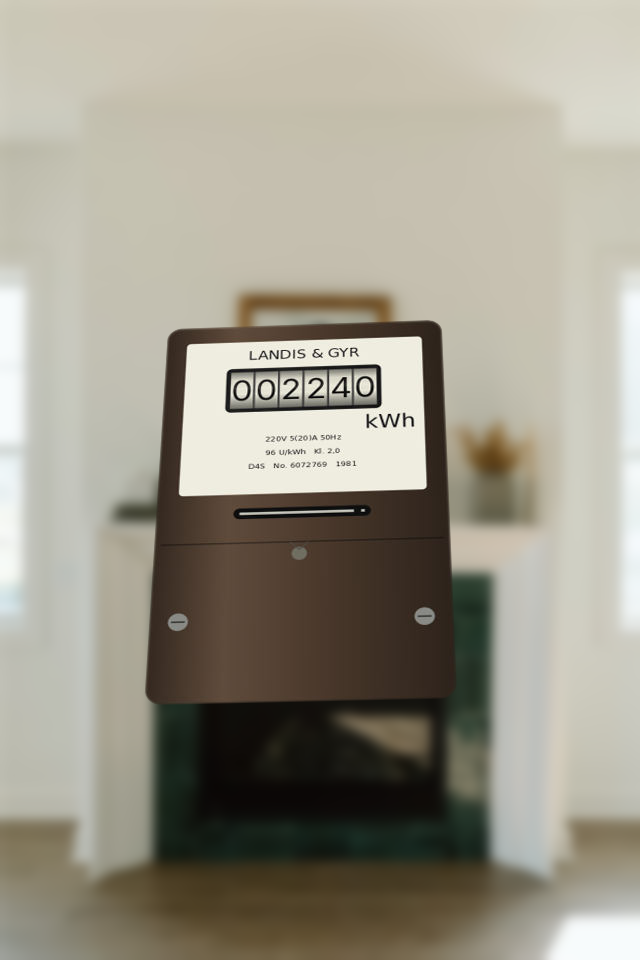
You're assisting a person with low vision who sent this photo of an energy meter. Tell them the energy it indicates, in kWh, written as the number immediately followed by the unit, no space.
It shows 2240kWh
